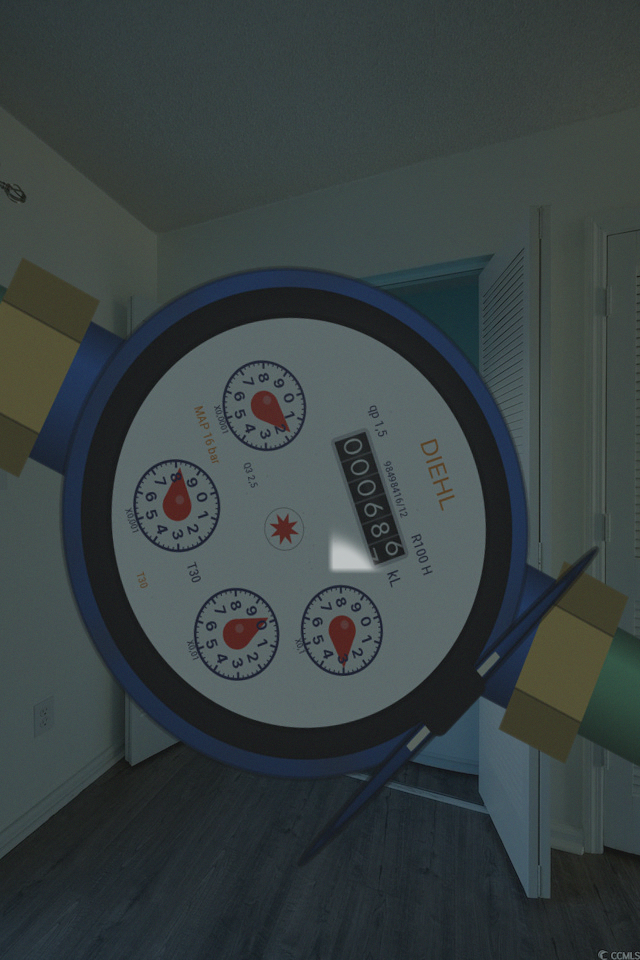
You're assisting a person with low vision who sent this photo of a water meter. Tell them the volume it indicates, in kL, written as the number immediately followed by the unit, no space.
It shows 686.2981kL
